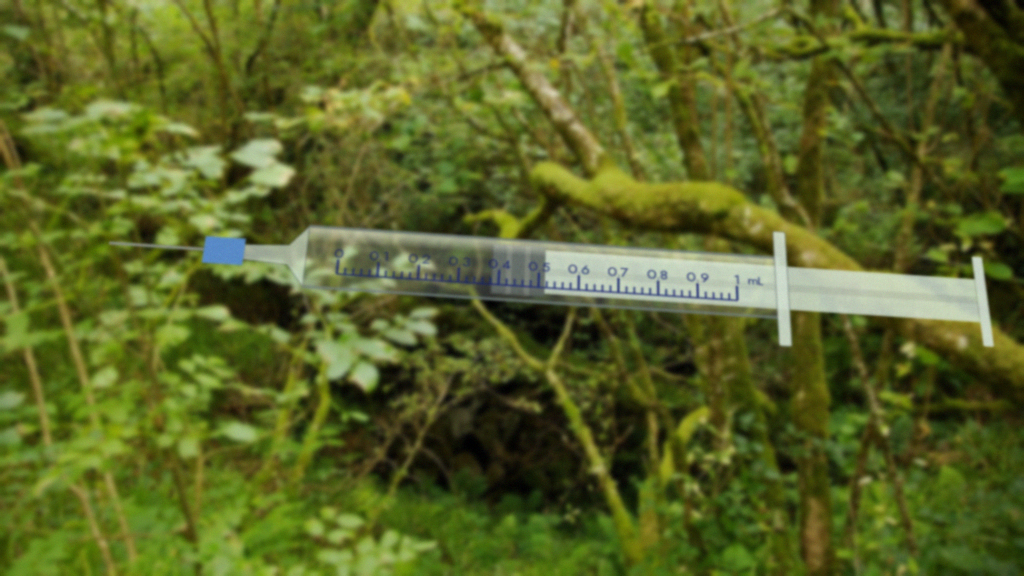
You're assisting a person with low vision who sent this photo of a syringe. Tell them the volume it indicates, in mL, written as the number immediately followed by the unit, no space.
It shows 0.38mL
